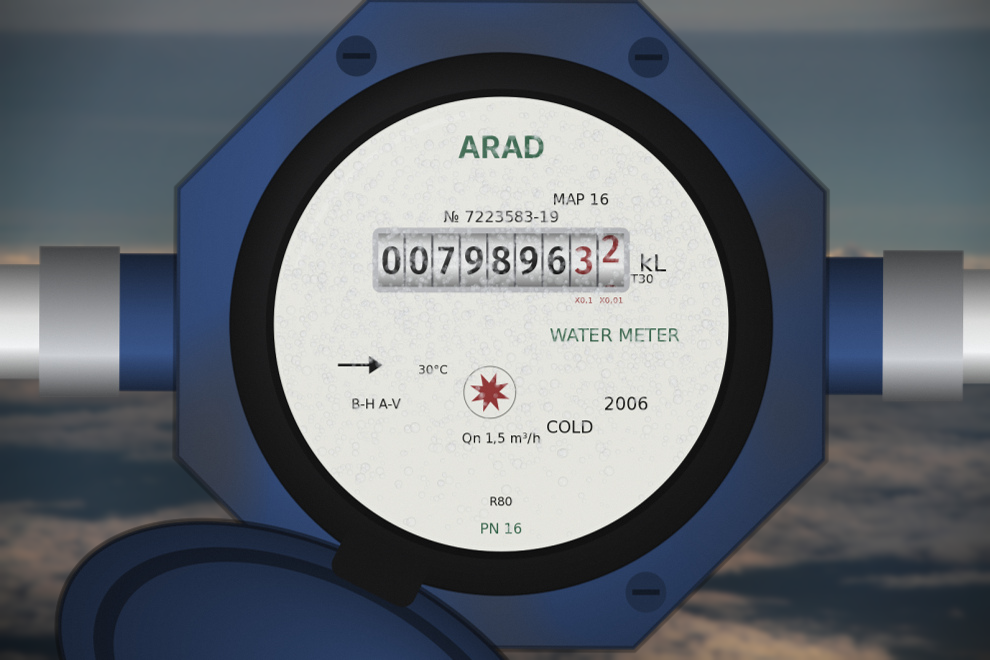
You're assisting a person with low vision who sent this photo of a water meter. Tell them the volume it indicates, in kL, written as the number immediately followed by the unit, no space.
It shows 79896.32kL
